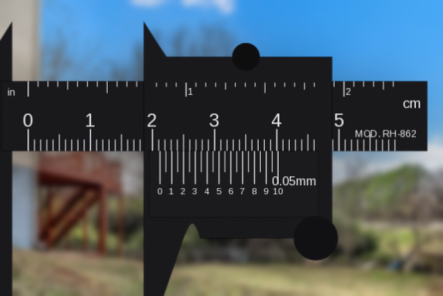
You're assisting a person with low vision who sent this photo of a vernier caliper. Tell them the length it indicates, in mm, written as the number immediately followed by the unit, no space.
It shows 21.2mm
